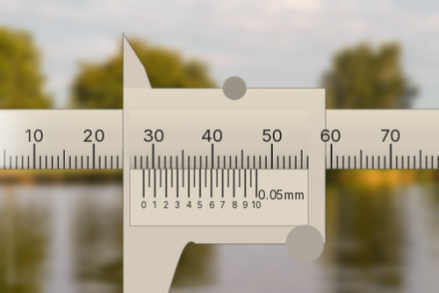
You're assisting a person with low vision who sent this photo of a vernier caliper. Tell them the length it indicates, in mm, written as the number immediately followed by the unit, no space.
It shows 28.4mm
